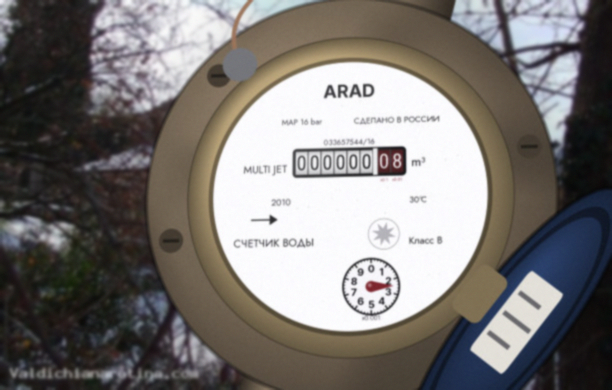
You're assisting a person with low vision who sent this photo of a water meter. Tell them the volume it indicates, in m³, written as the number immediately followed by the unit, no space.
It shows 0.082m³
